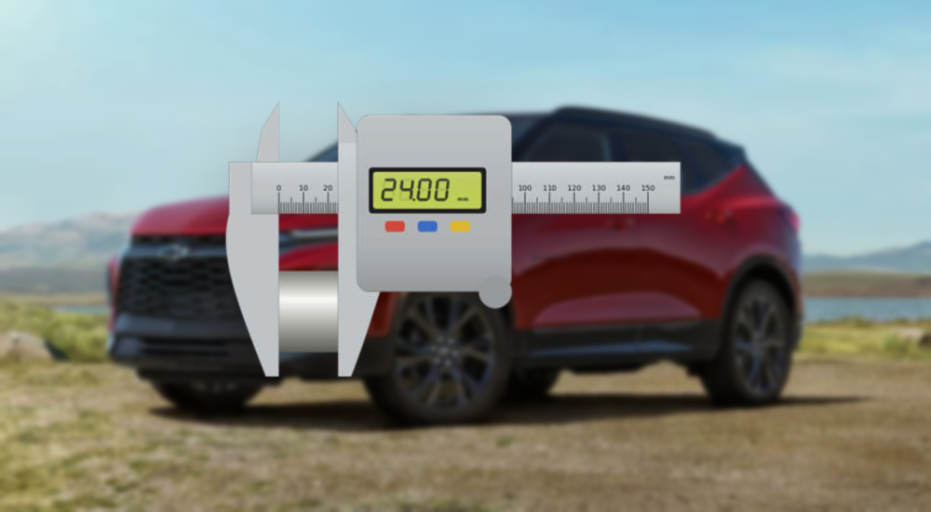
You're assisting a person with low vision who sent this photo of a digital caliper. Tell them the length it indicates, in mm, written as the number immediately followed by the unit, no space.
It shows 24.00mm
